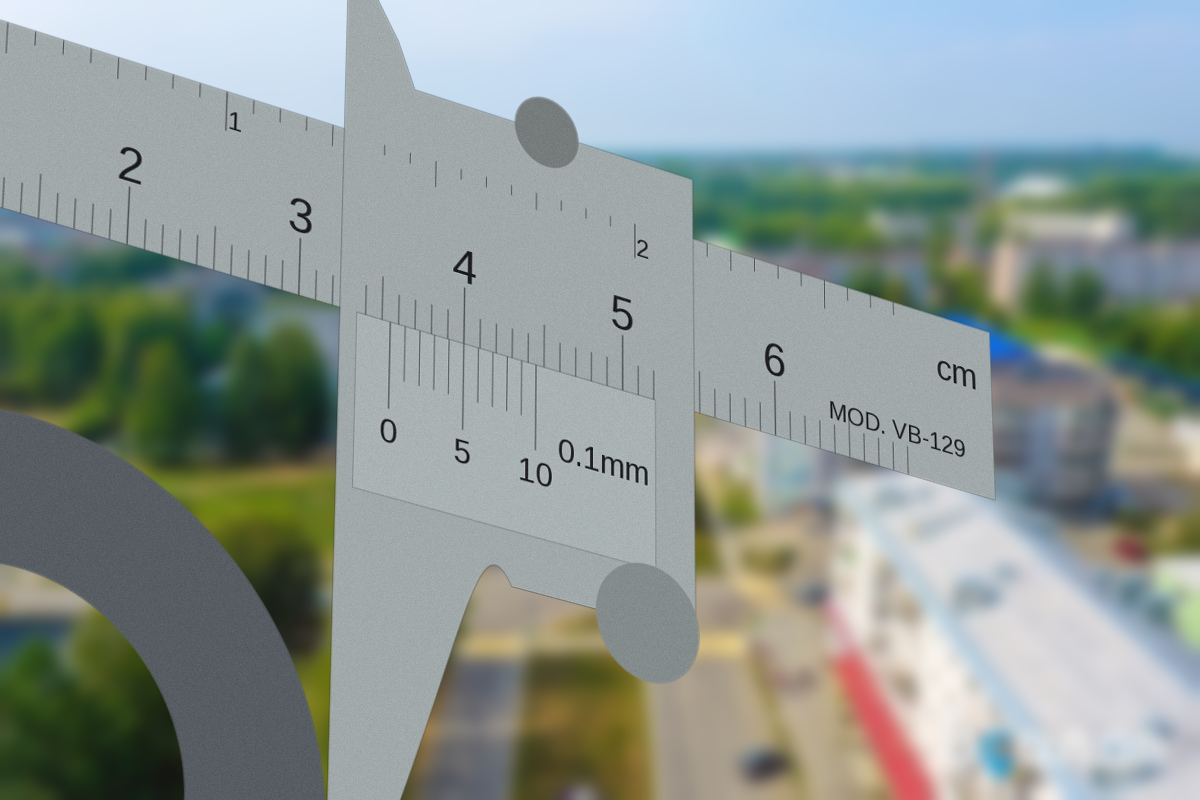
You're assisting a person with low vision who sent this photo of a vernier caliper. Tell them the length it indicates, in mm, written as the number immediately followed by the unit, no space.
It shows 35.5mm
